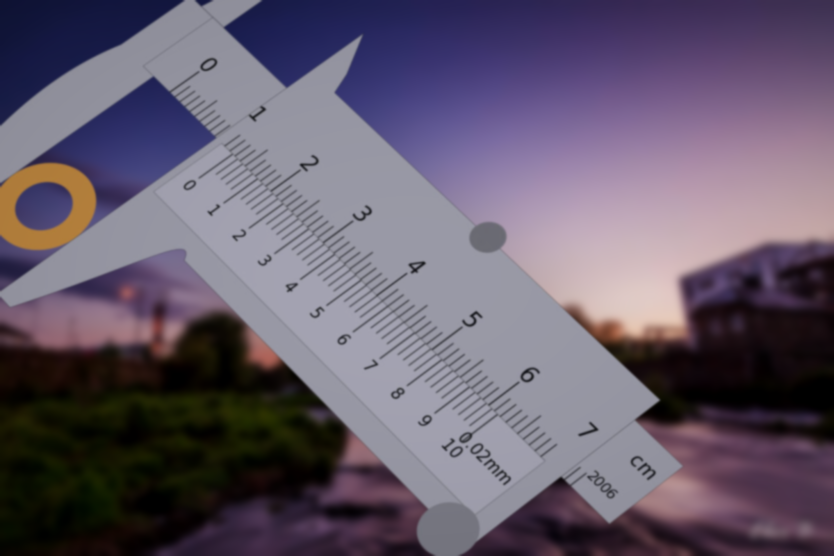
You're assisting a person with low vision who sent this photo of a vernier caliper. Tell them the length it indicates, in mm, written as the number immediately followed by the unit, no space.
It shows 12.6mm
